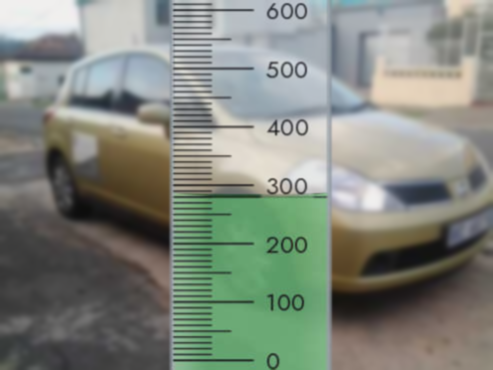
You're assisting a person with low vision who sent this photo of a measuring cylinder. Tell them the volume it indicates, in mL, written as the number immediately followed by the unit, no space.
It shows 280mL
